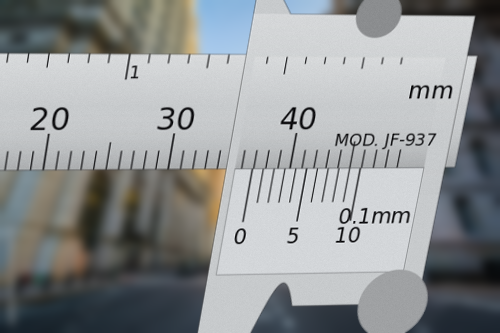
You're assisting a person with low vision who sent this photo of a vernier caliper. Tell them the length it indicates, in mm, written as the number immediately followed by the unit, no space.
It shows 36.9mm
